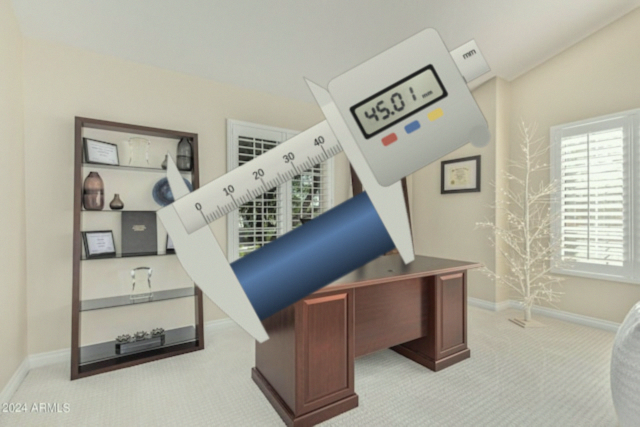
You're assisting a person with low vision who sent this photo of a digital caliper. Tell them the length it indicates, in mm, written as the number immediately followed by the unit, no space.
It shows 45.01mm
